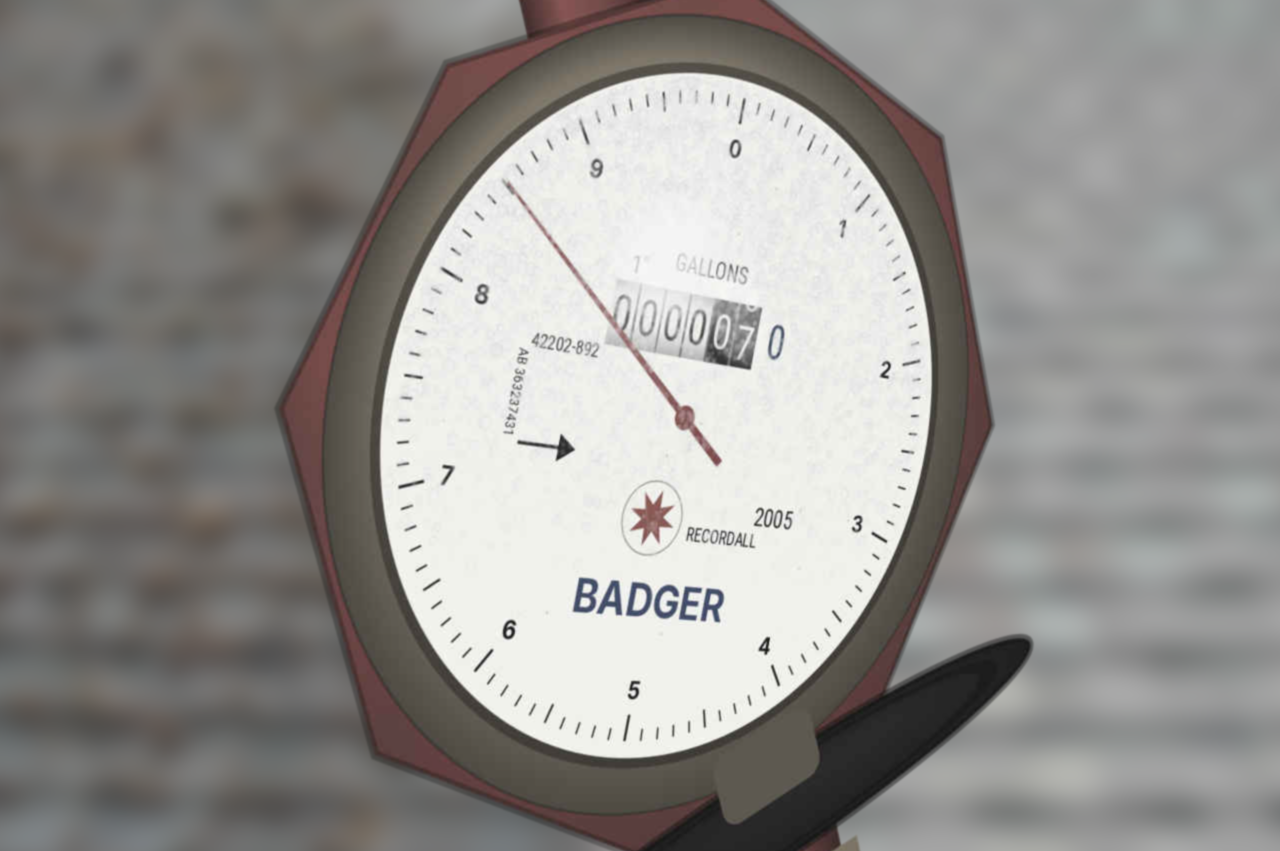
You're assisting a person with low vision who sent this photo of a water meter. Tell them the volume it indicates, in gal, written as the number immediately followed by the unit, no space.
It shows 68.5gal
